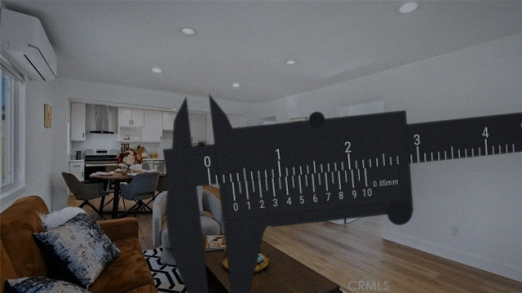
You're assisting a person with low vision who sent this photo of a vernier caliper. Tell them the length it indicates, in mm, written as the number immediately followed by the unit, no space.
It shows 3.2mm
